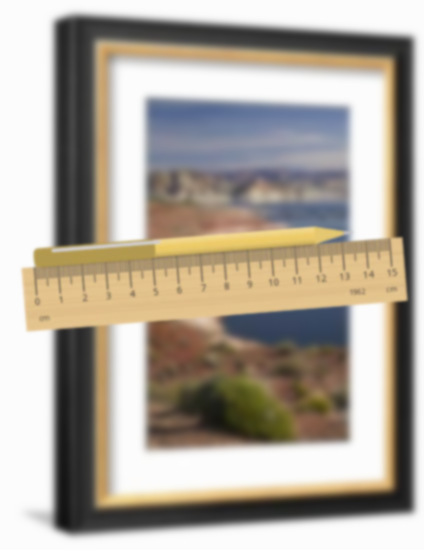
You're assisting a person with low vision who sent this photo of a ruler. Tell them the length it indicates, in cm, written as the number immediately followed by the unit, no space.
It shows 13.5cm
